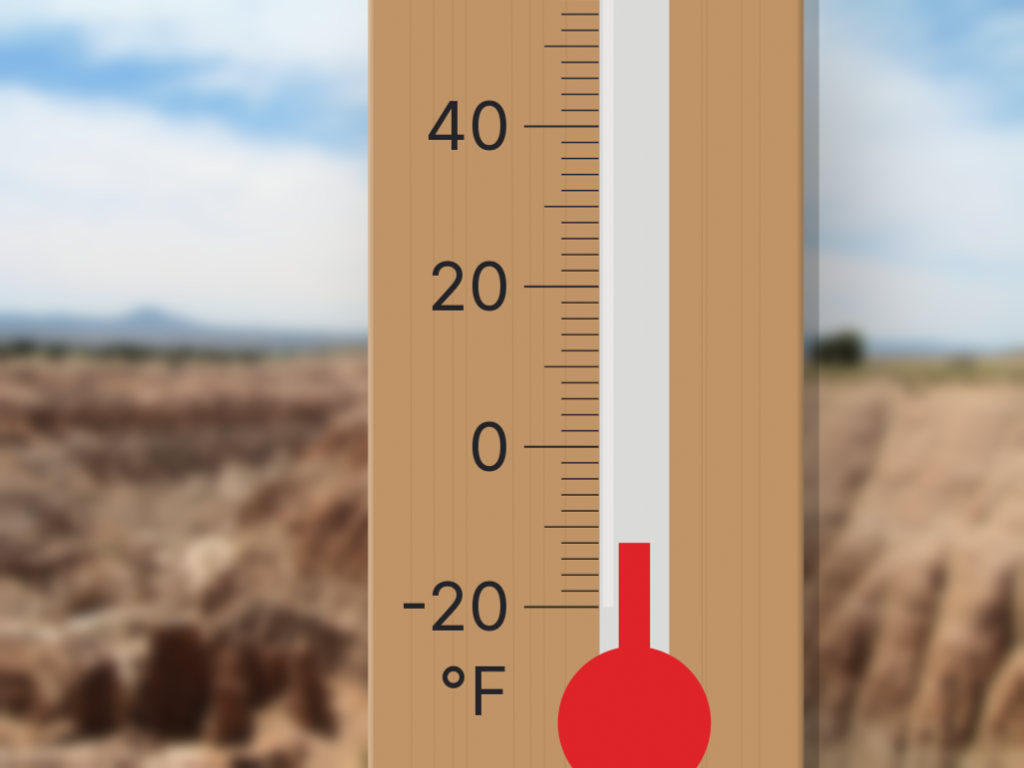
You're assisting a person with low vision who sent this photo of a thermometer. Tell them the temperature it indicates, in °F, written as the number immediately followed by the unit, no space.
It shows -12°F
